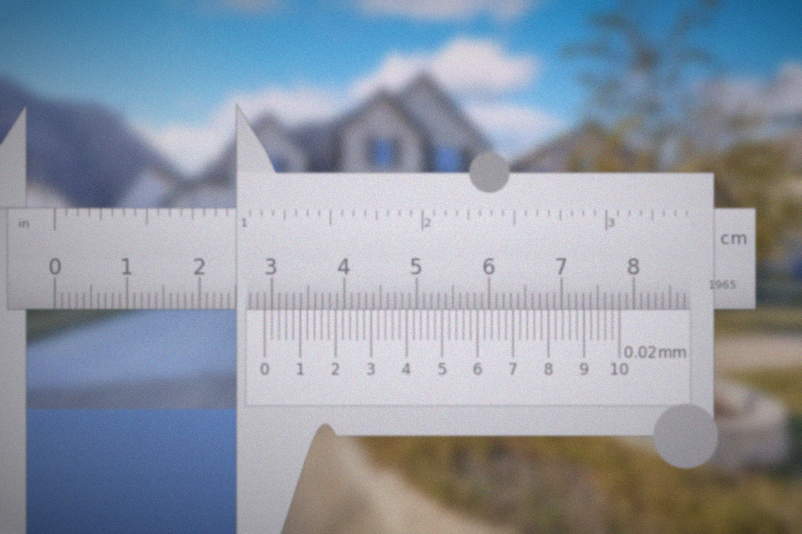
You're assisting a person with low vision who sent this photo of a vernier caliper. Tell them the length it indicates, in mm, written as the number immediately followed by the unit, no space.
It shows 29.0mm
